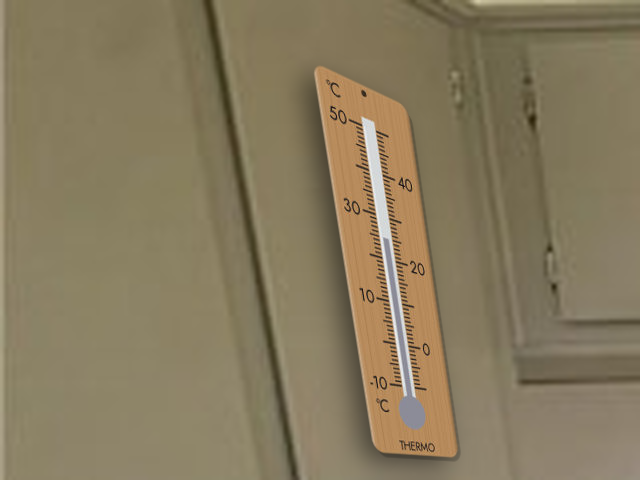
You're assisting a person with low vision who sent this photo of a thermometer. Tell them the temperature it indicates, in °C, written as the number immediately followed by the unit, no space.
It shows 25°C
